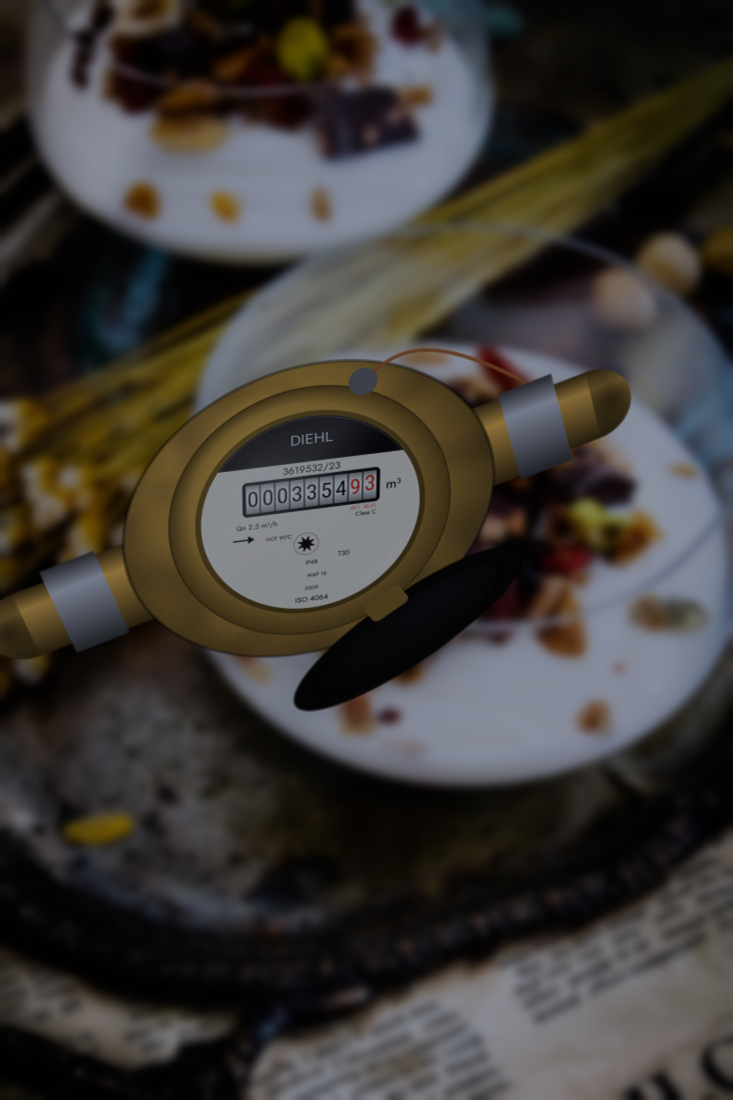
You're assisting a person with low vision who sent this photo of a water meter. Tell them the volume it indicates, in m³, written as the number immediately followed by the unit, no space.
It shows 3354.93m³
